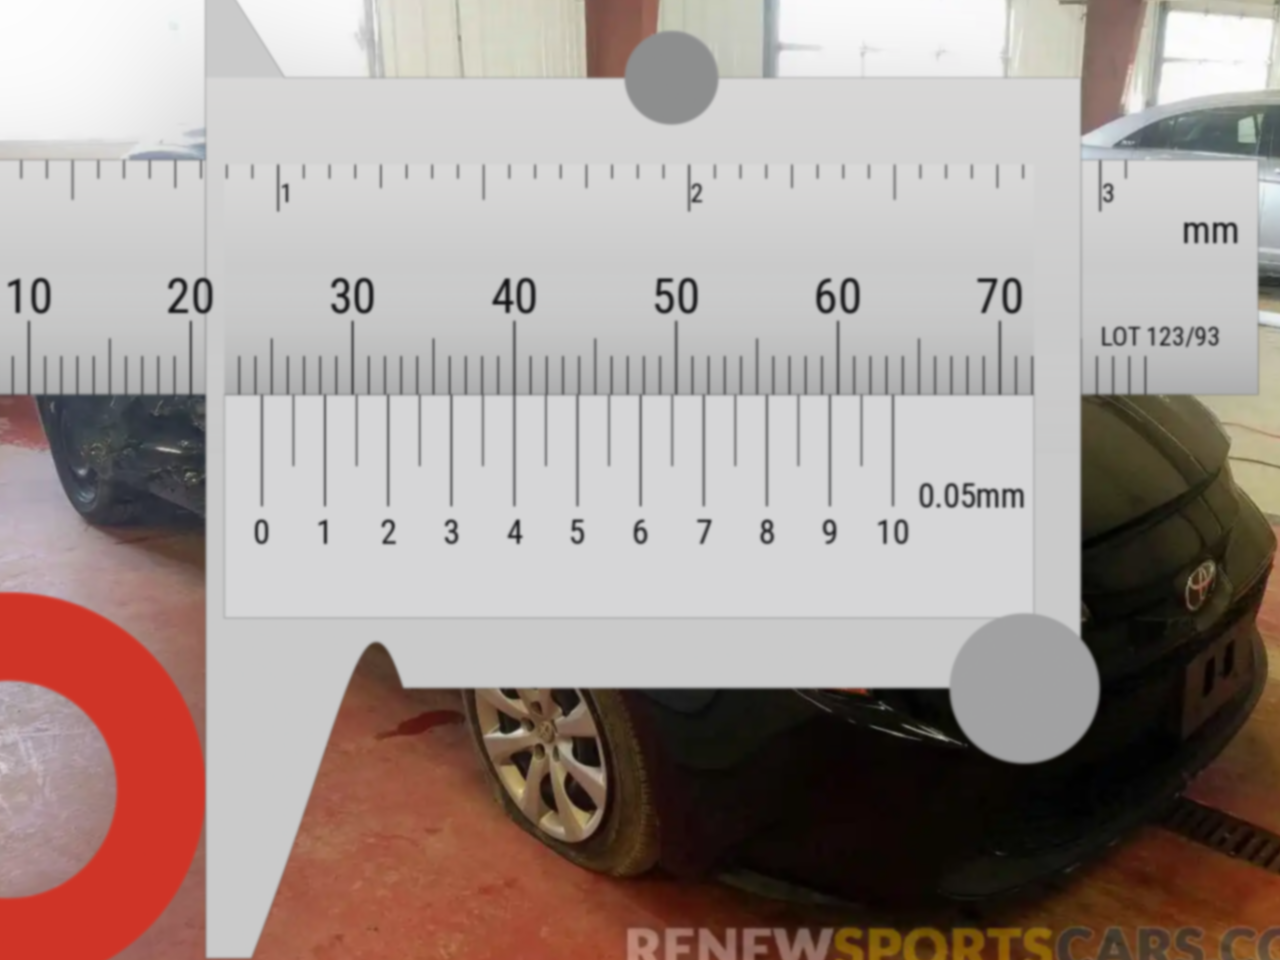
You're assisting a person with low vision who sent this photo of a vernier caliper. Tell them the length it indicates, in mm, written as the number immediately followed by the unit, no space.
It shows 24.4mm
